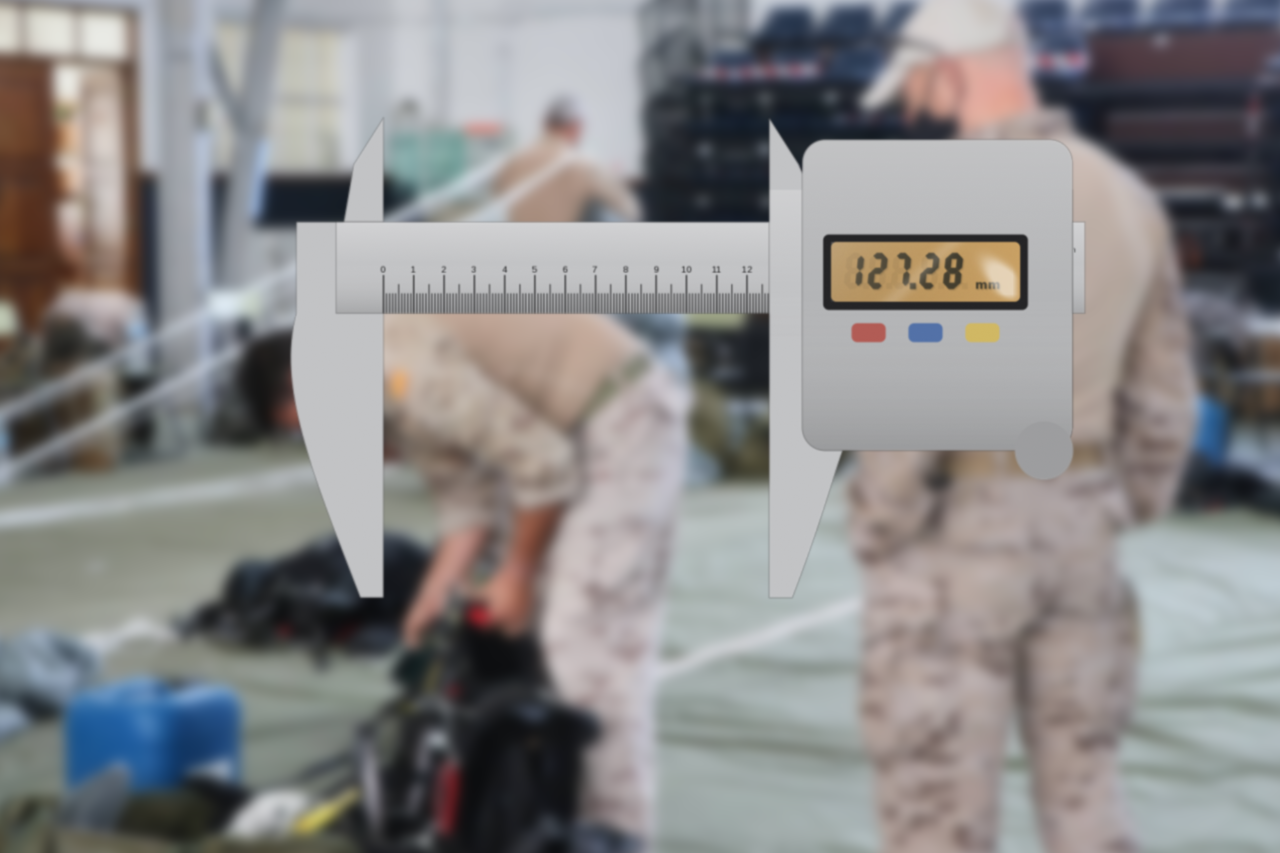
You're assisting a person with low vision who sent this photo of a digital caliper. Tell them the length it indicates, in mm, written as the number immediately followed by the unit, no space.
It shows 127.28mm
